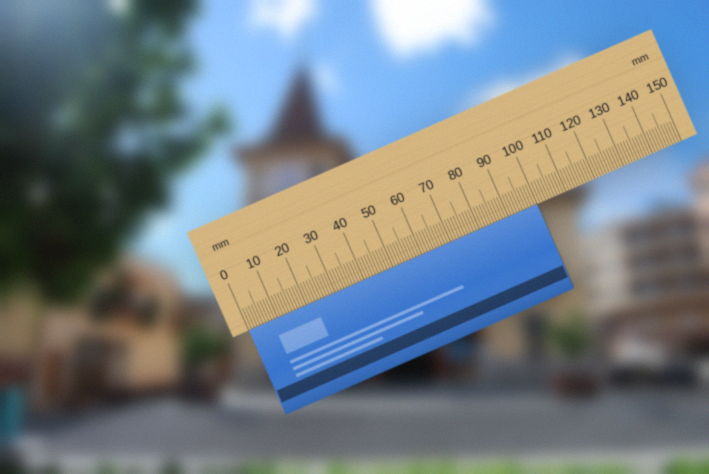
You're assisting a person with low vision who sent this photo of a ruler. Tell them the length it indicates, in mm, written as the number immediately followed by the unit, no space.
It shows 100mm
